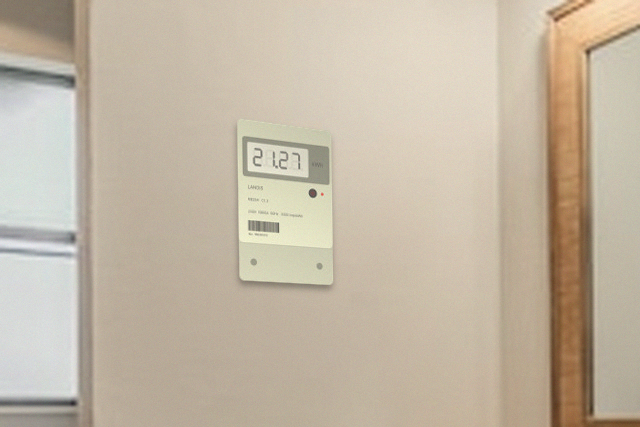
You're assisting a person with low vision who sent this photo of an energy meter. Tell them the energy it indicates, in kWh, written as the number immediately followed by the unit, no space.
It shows 21.27kWh
